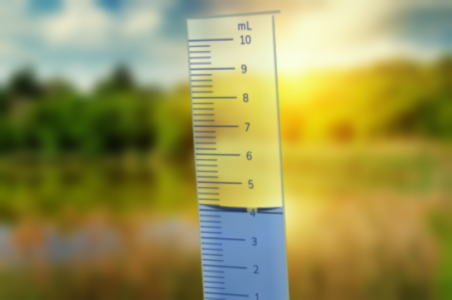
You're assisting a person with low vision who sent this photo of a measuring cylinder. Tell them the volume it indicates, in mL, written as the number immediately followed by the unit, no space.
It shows 4mL
